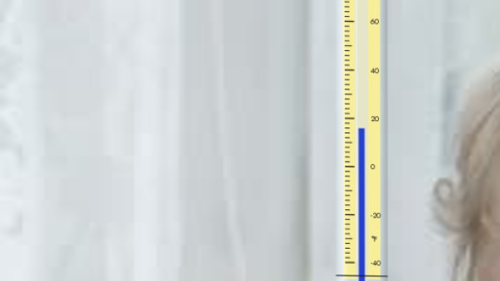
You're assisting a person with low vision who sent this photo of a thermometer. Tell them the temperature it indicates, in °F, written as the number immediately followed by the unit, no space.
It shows 16°F
